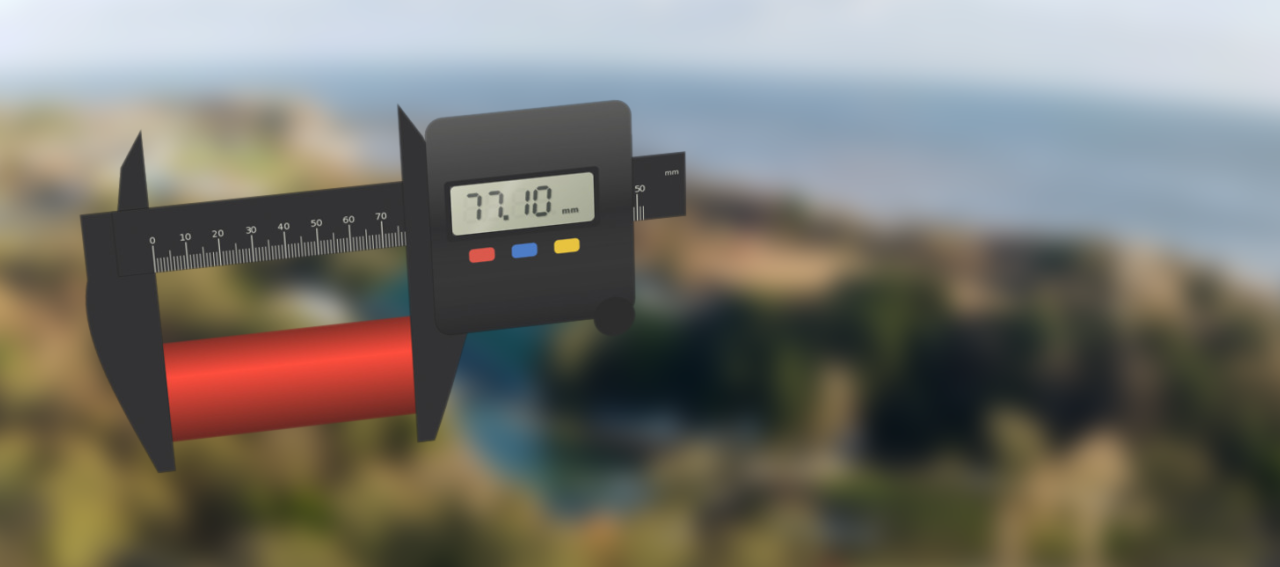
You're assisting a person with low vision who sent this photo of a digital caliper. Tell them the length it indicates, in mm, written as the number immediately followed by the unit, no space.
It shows 77.10mm
